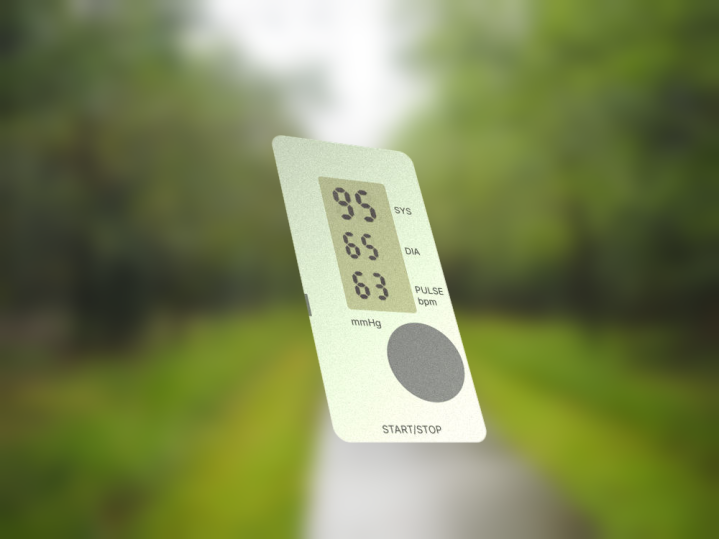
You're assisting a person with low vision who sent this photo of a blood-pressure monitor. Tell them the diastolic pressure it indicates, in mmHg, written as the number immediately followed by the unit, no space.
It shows 65mmHg
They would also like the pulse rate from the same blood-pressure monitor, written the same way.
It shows 63bpm
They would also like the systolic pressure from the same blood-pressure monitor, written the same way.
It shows 95mmHg
